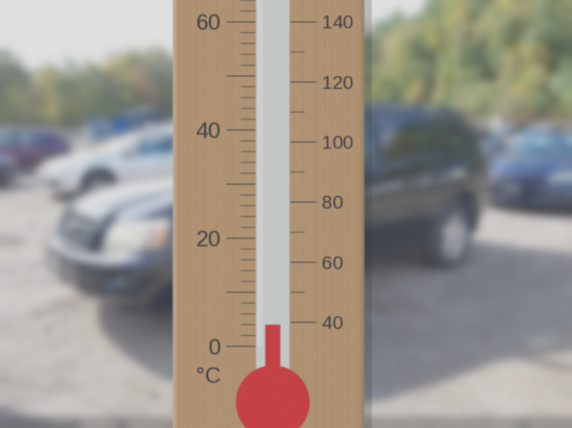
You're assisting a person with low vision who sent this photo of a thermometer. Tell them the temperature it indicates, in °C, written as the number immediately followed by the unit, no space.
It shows 4°C
